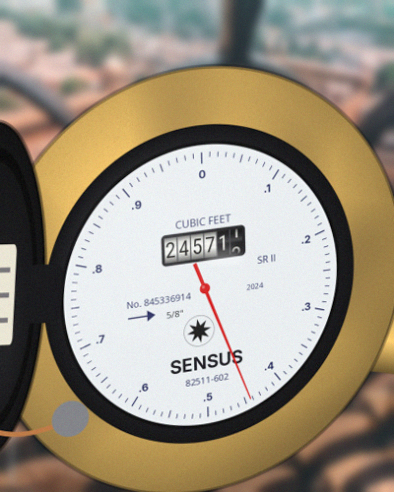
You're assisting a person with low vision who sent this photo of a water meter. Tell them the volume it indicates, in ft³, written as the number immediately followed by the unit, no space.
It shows 245711.44ft³
